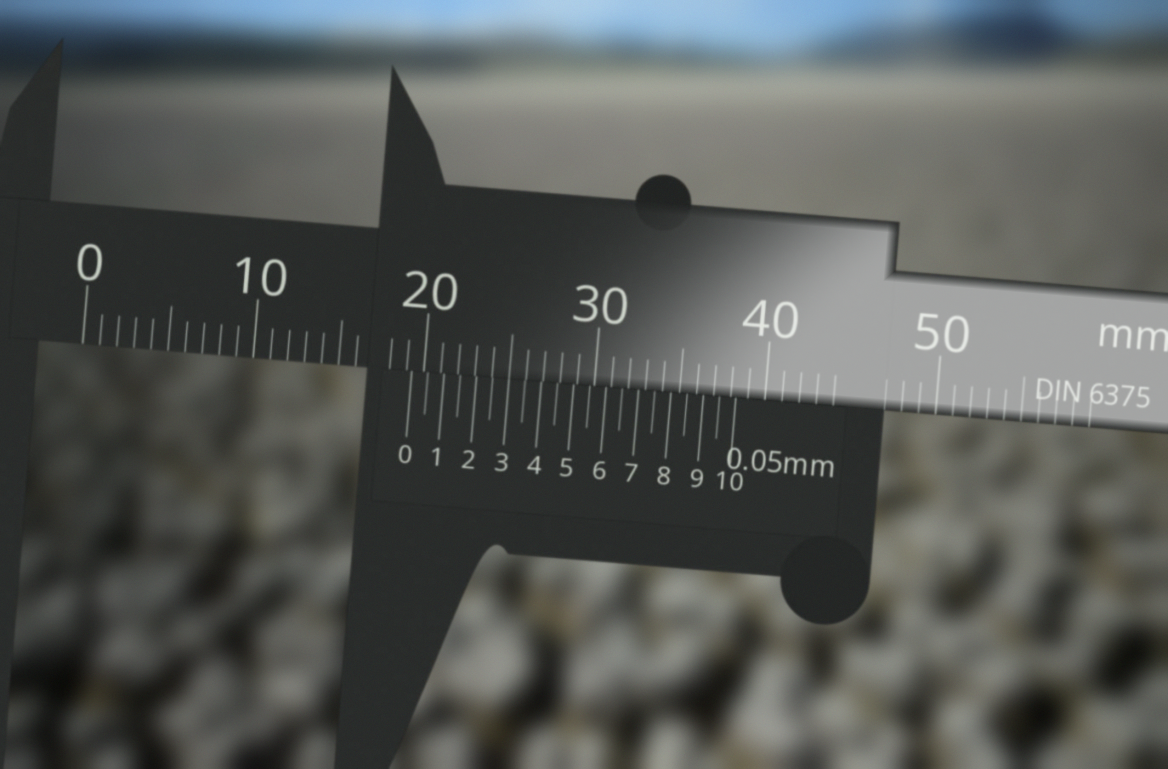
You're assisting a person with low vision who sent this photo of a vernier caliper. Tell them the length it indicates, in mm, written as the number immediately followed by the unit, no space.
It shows 19.3mm
